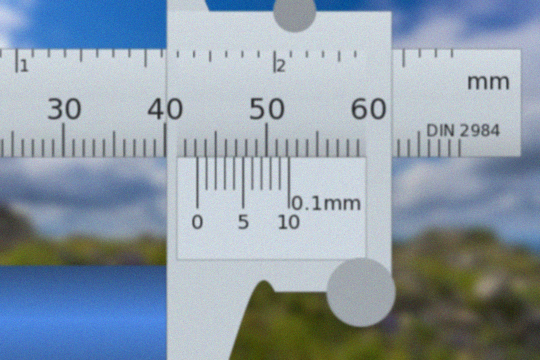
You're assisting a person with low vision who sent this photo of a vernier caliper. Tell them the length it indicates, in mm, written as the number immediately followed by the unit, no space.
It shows 43.2mm
